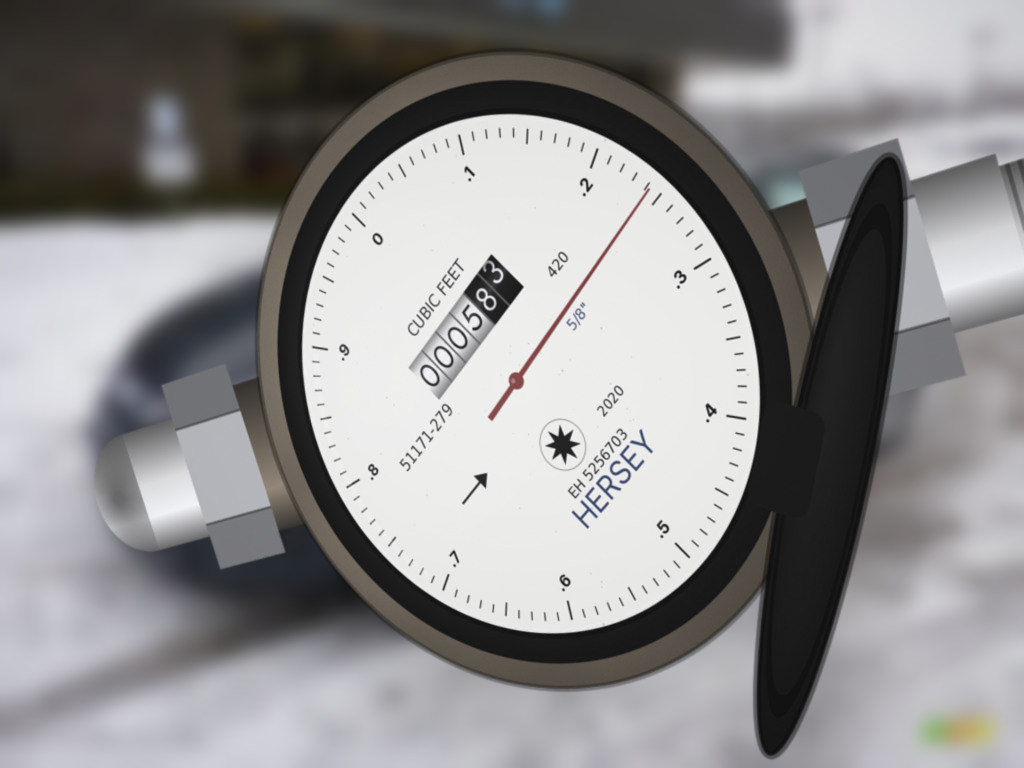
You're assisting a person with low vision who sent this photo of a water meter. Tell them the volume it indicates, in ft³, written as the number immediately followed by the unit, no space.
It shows 583.24ft³
